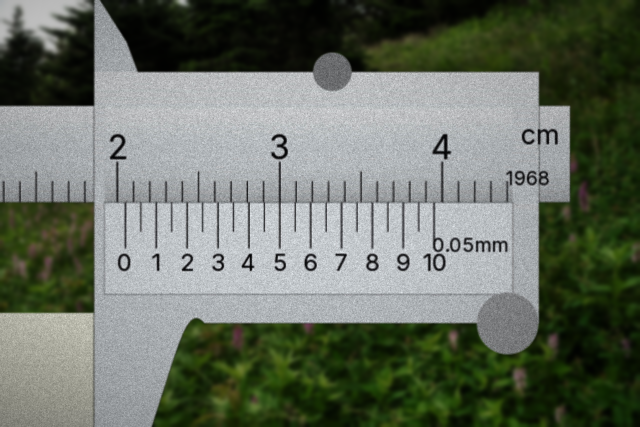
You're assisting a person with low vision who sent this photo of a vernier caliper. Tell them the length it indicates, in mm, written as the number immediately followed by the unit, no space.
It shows 20.5mm
